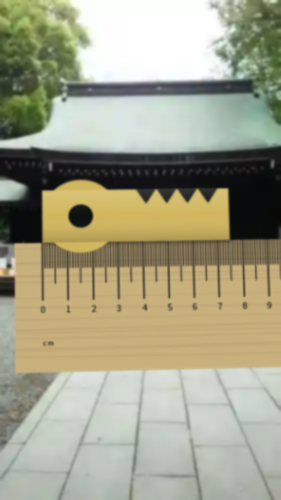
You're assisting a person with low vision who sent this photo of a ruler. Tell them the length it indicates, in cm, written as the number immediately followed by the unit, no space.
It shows 7.5cm
